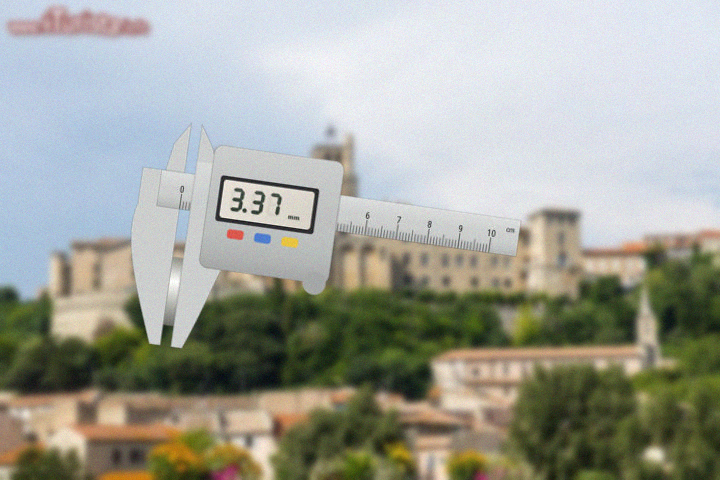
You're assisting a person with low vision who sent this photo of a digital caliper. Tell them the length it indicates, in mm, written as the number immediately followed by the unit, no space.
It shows 3.37mm
